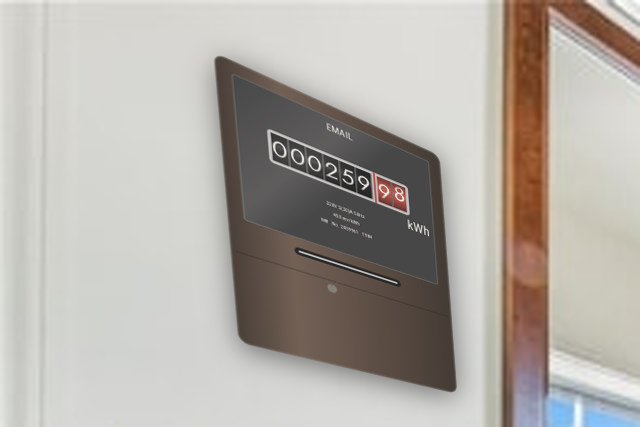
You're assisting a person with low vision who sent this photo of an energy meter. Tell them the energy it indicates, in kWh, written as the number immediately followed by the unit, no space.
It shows 259.98kWh
